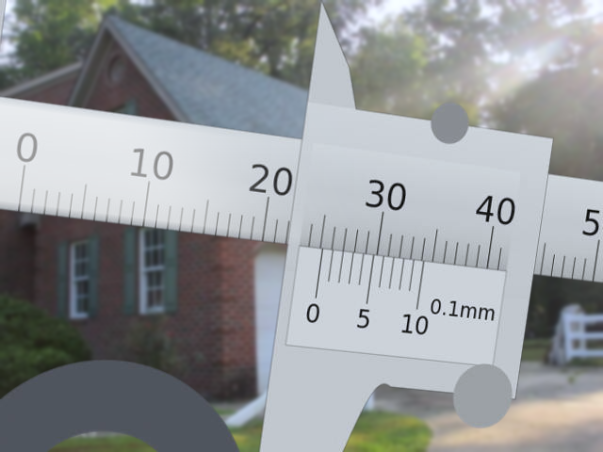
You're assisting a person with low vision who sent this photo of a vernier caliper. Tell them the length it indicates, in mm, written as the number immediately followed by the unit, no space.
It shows 25.2mm
